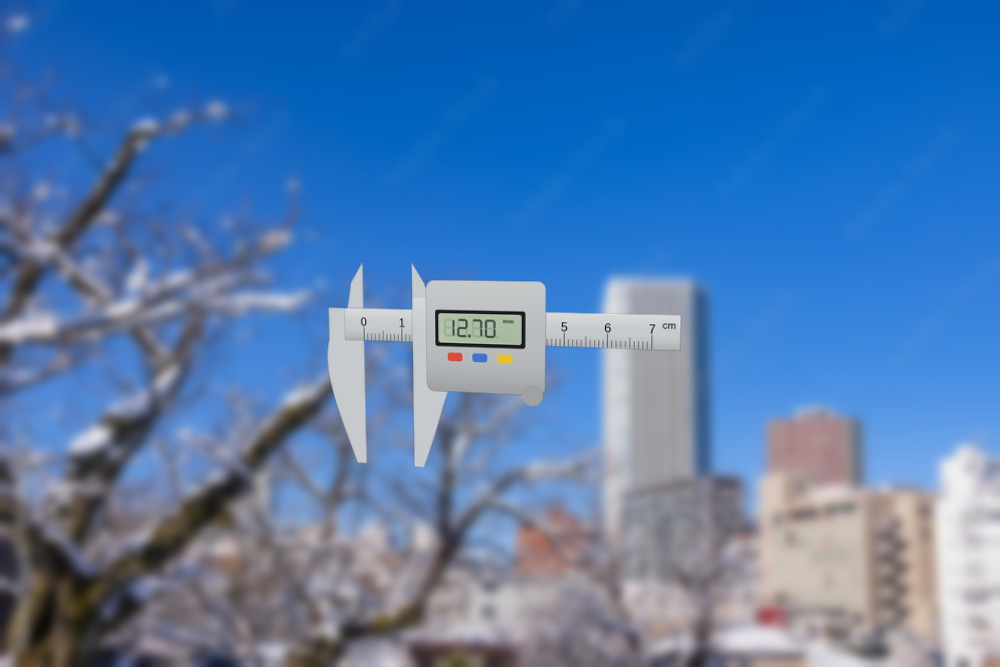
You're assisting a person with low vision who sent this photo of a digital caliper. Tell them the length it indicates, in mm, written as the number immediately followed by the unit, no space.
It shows 12.70mm
